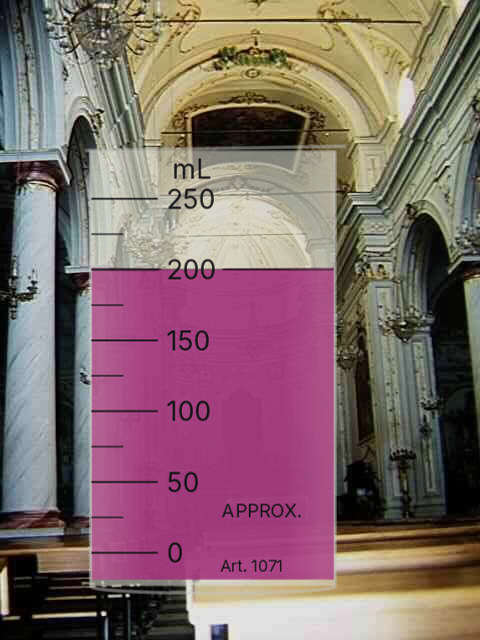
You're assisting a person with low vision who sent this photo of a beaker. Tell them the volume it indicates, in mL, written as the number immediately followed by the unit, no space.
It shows 200mL
